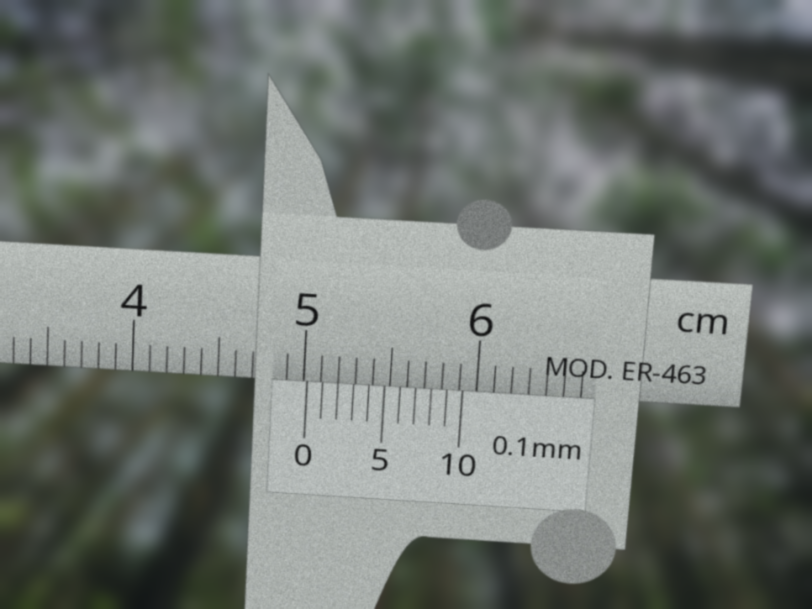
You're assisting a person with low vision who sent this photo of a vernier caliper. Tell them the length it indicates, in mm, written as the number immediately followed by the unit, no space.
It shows 50.2mm
